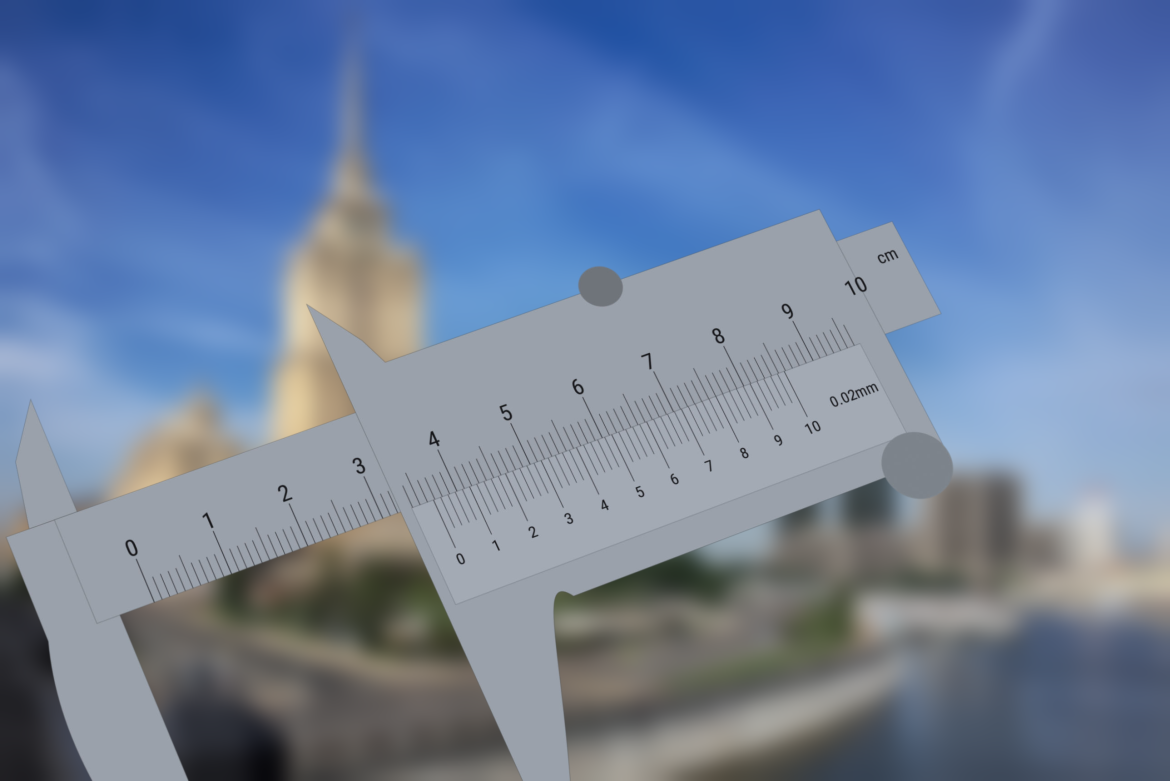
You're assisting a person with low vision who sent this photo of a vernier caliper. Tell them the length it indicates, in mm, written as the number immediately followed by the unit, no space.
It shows 36.8mm
